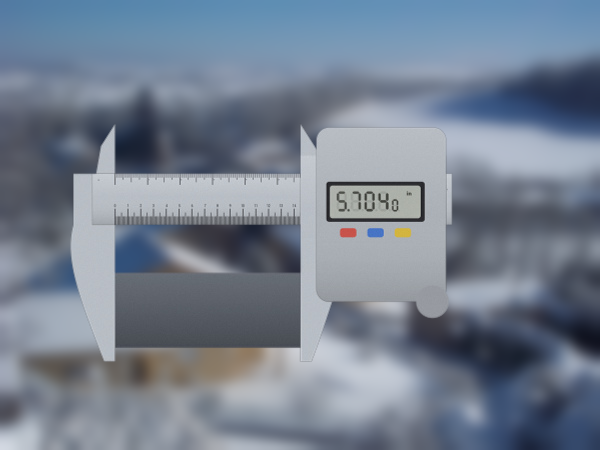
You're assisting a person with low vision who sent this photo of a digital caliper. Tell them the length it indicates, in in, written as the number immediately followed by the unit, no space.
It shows 5.7040in
